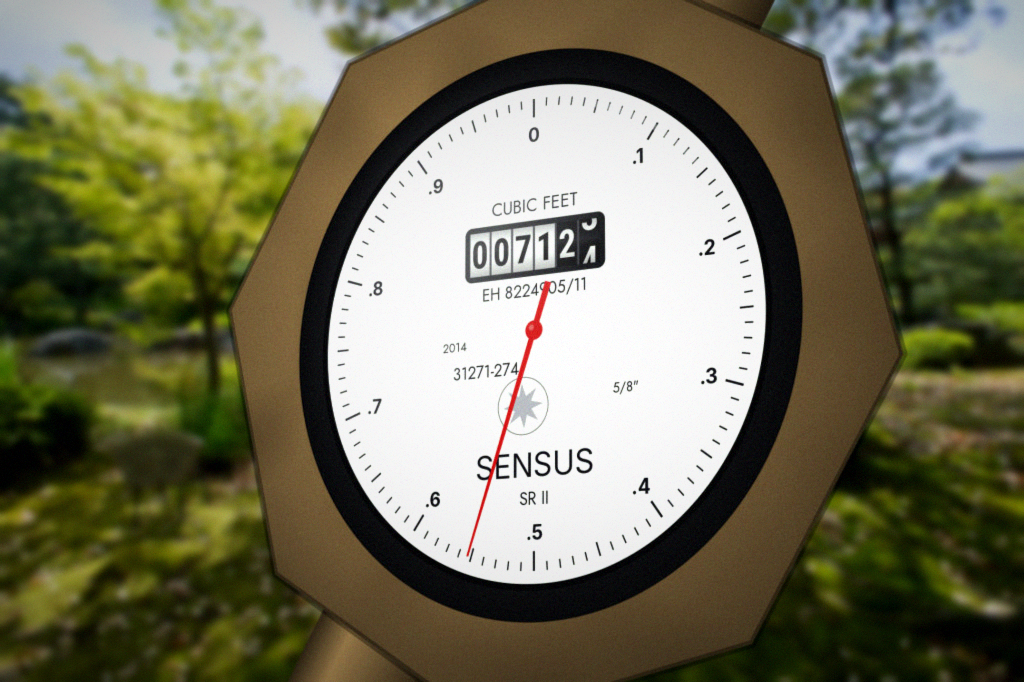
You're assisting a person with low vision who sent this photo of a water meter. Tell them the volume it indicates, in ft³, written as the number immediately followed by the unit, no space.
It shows 7123.55ft³
